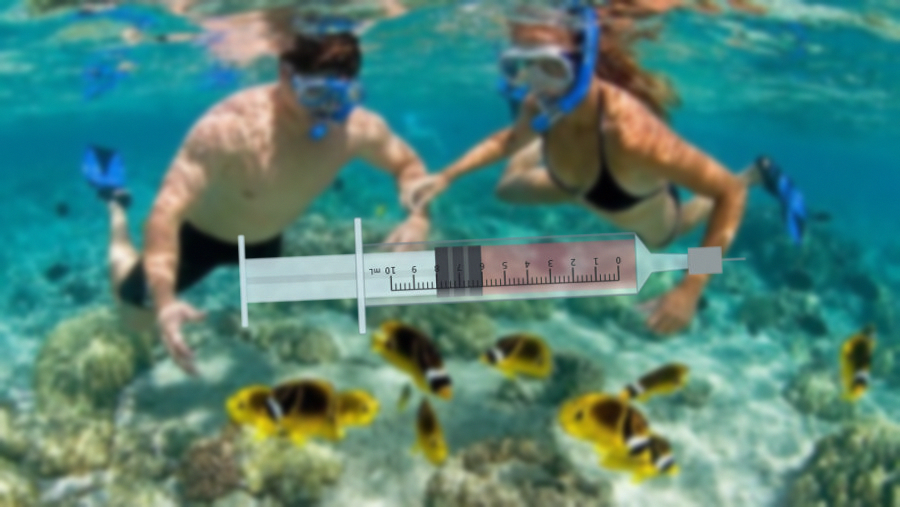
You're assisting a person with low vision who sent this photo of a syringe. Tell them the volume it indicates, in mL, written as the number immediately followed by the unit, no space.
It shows 6mL
